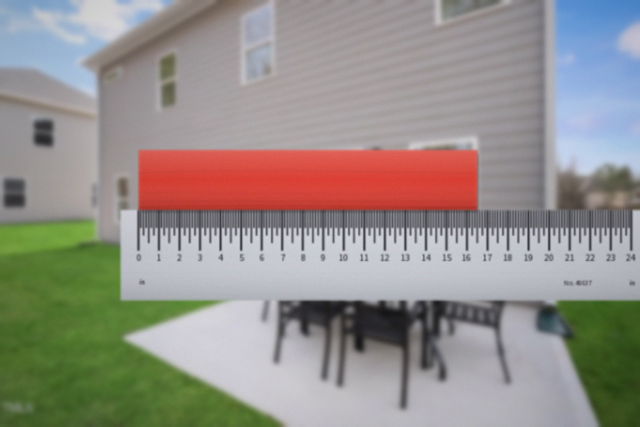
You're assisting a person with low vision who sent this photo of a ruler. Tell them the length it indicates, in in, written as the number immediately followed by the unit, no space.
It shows 16.5in
